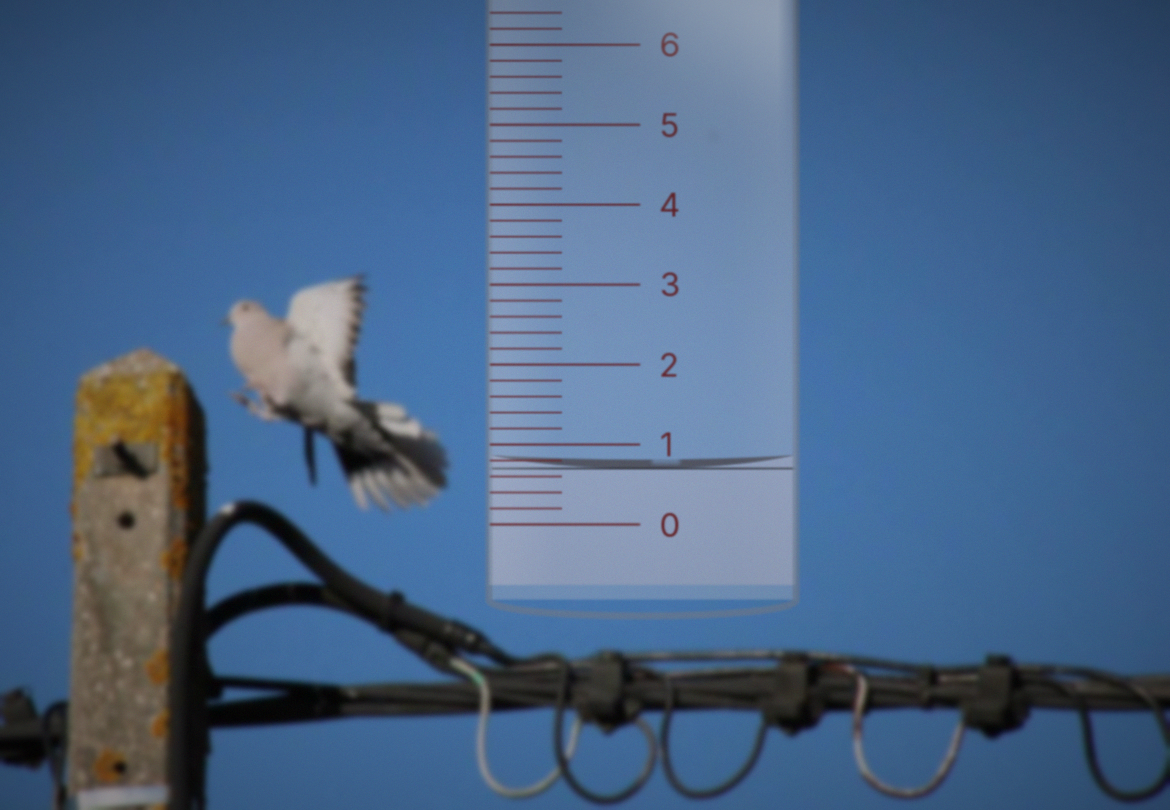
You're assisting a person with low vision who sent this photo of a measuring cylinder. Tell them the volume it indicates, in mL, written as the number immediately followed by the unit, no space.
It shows 0.7mL
